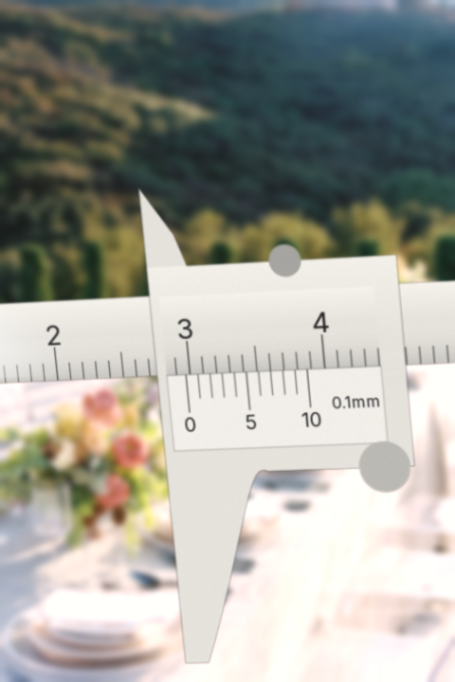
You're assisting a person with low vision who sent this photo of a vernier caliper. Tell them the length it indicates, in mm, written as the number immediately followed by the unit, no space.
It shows 29.7mm
